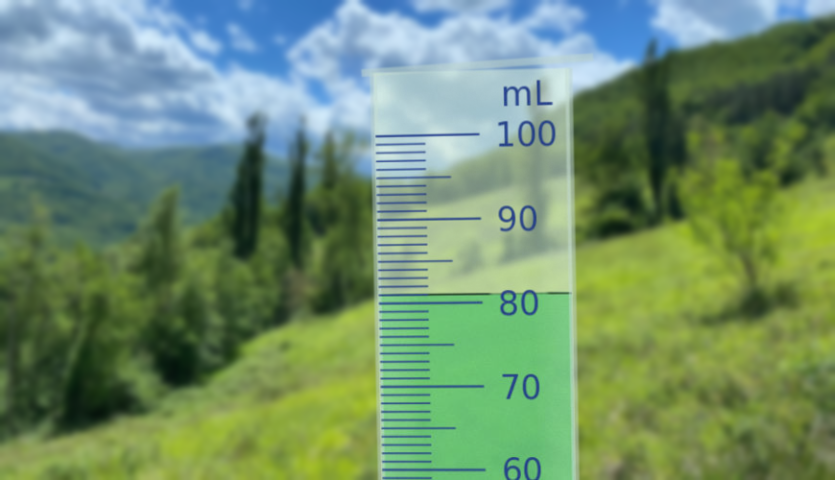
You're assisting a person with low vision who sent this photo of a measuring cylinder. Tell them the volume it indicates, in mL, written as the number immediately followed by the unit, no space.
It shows 81mL
